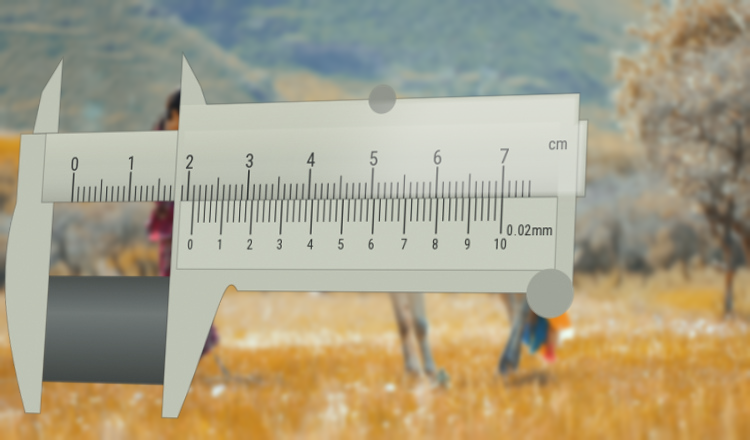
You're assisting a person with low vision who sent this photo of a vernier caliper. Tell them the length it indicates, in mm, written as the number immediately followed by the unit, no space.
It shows 21.0mm
